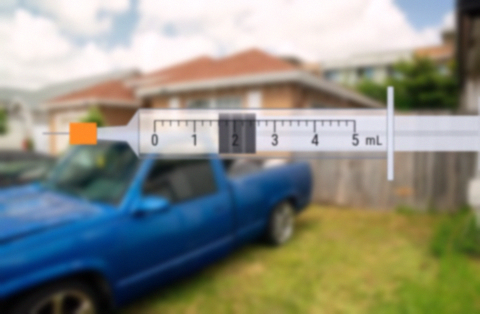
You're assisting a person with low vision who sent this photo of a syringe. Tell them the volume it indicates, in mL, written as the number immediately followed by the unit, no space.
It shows 1.6mL
